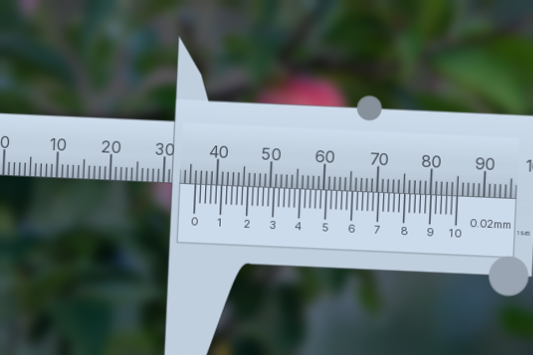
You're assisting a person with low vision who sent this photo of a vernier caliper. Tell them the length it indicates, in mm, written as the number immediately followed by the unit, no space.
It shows 36.0mm
